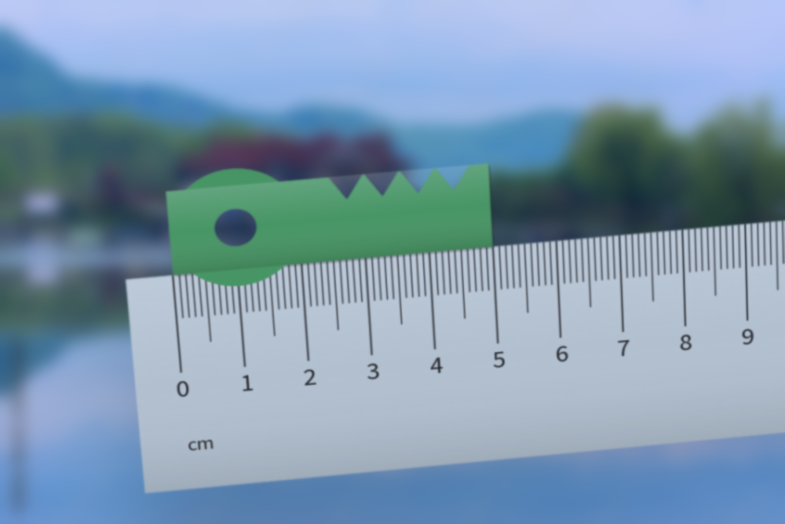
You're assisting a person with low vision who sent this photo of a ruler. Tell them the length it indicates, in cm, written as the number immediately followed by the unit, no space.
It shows 5cm
